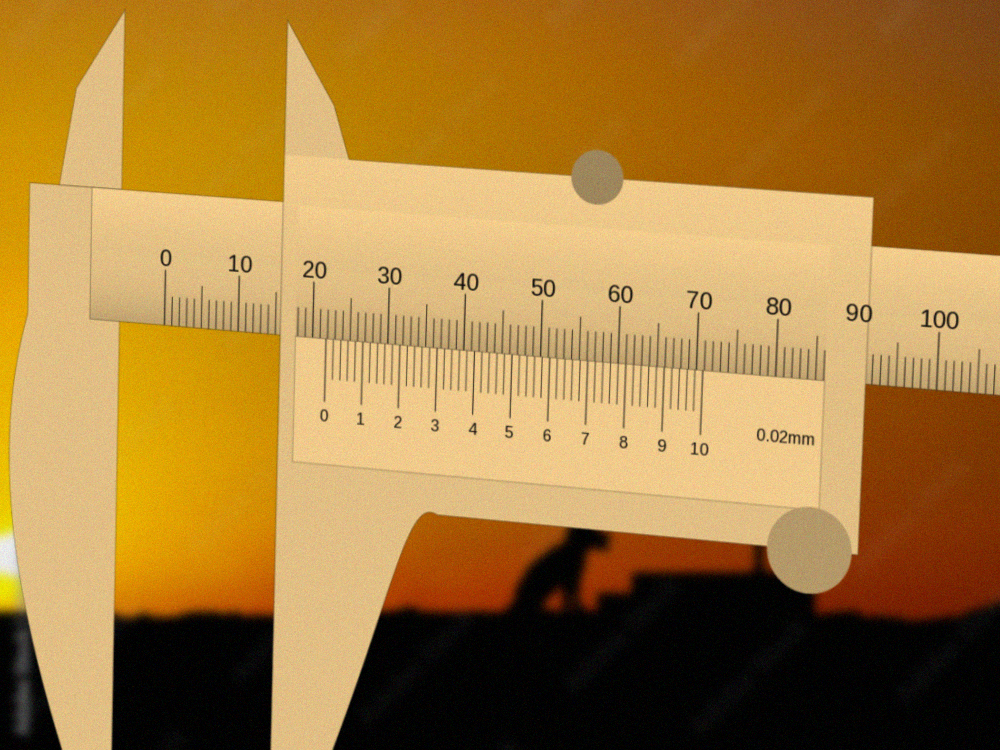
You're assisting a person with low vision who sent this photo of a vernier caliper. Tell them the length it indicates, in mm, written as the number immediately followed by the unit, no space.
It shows 21.8mm
